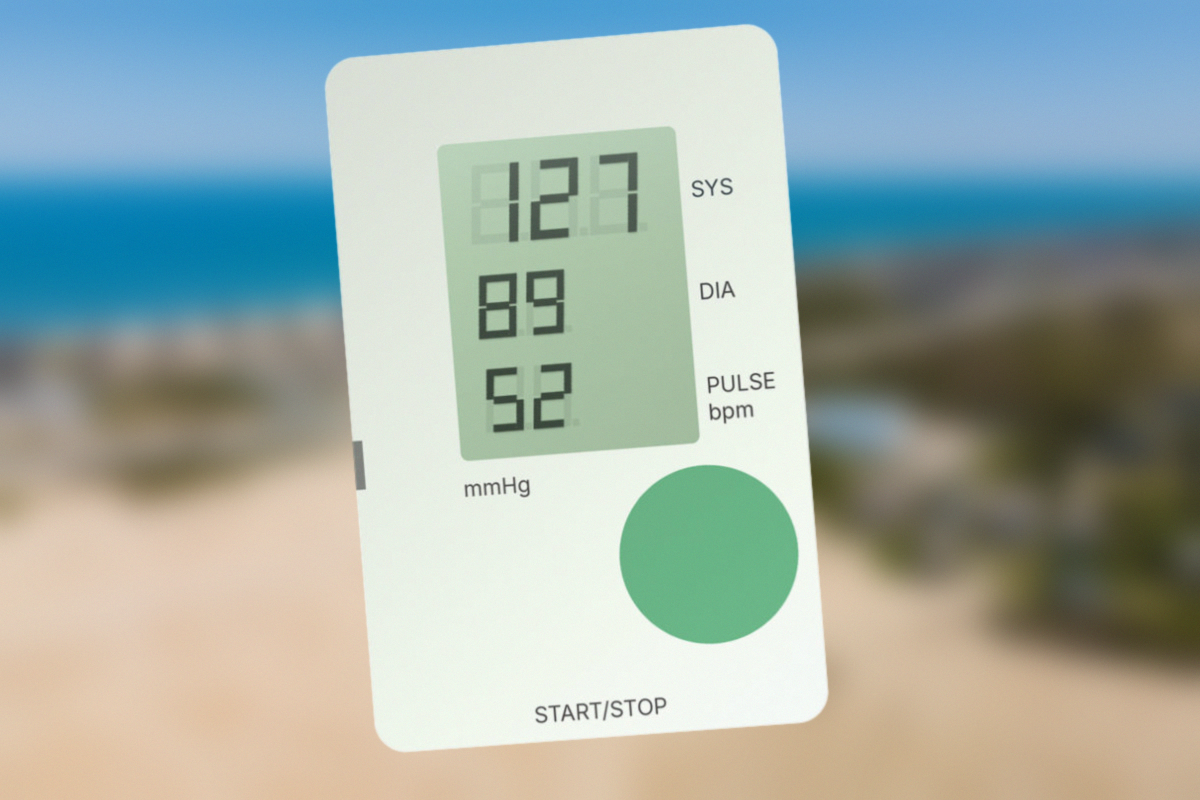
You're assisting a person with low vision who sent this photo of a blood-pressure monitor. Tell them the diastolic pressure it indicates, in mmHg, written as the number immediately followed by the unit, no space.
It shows 89mmHg
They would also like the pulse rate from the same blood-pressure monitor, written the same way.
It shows 52bpm
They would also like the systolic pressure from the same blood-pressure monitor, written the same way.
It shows 127mmHg
